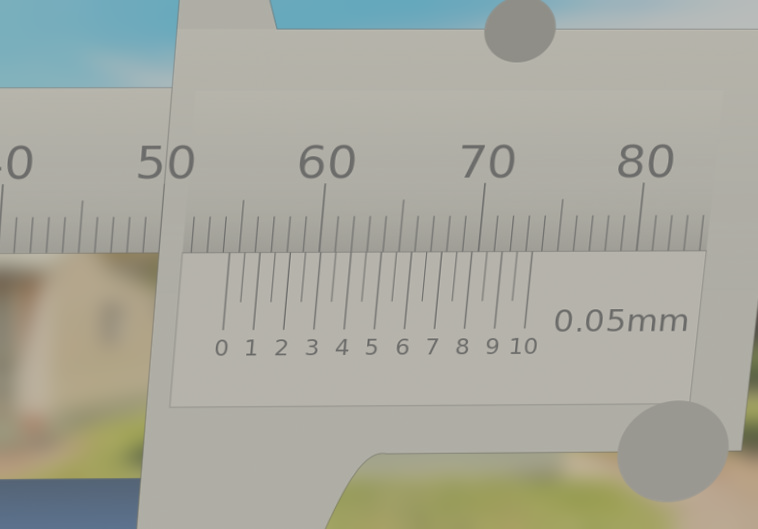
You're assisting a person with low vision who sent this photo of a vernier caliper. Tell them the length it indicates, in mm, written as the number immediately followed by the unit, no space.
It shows 54.4mm
